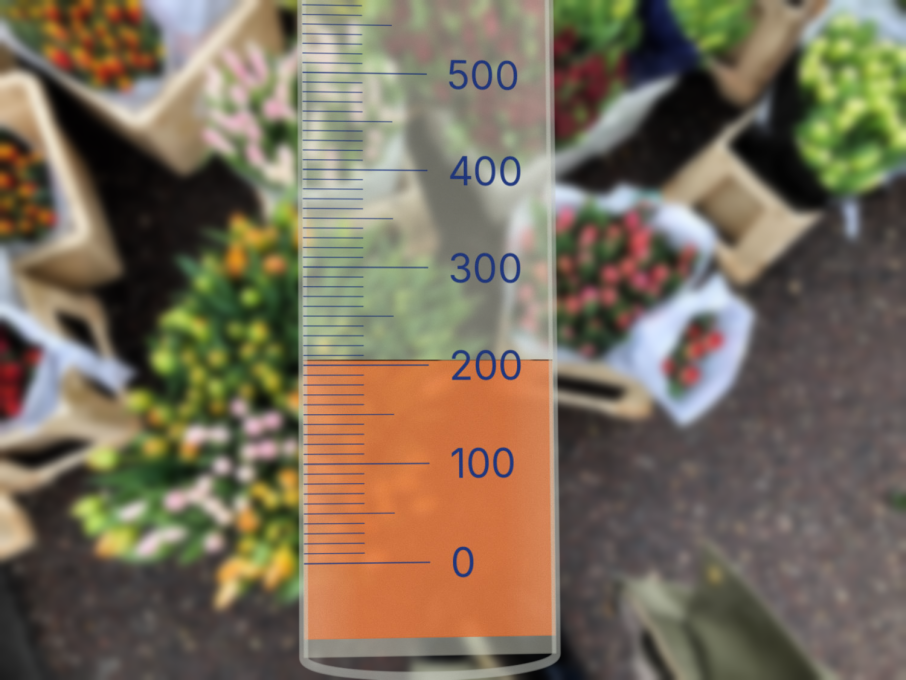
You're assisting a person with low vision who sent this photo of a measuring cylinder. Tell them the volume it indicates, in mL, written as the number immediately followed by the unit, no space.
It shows 205mL
